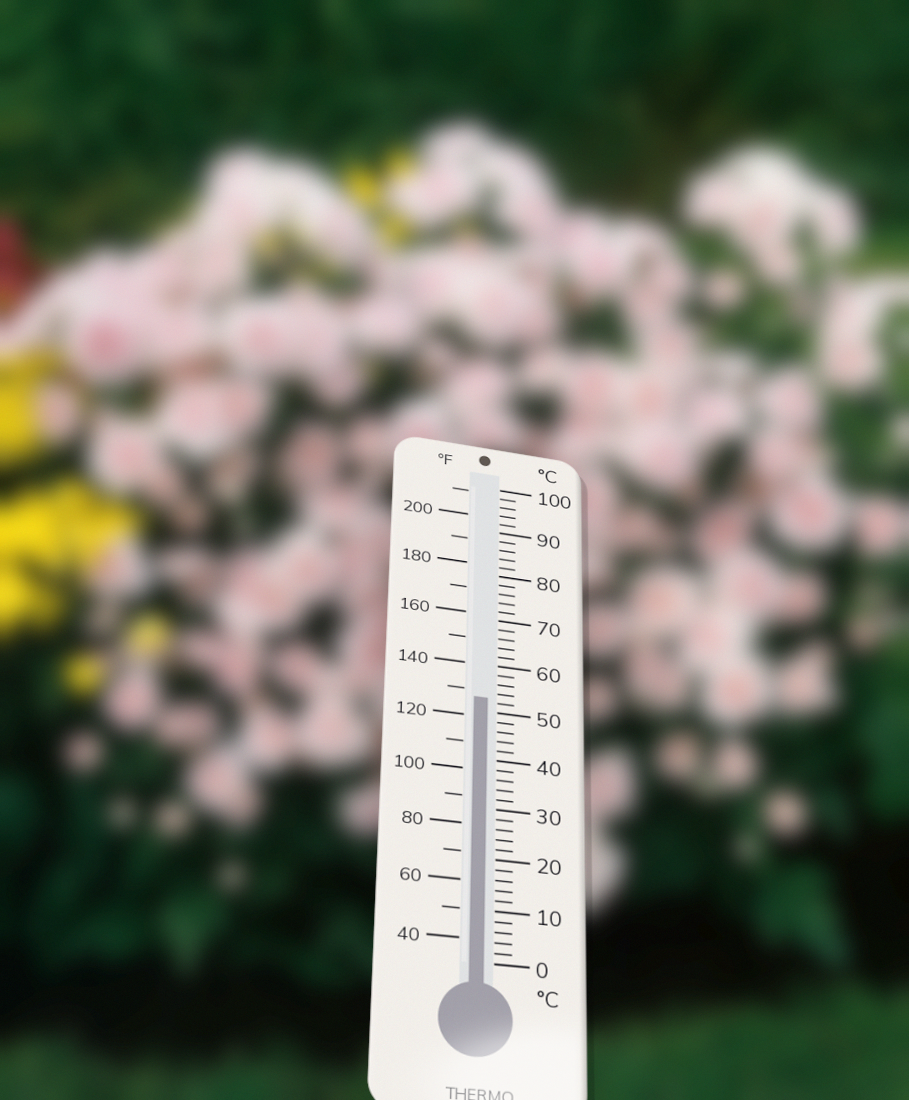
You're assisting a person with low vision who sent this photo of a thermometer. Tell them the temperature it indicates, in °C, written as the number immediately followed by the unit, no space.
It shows 53°C
